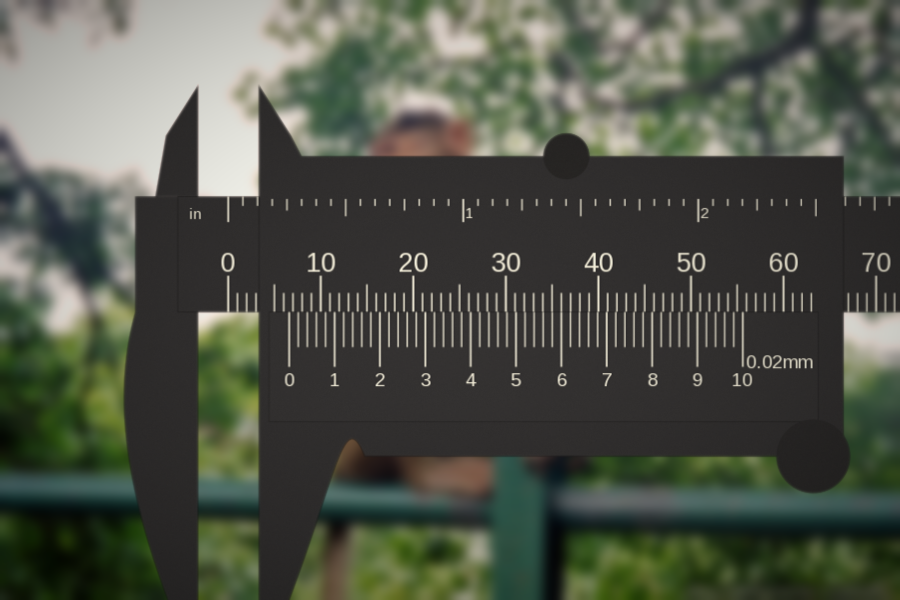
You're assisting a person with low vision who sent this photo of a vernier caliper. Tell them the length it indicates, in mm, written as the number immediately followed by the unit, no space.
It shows 6.6mm
